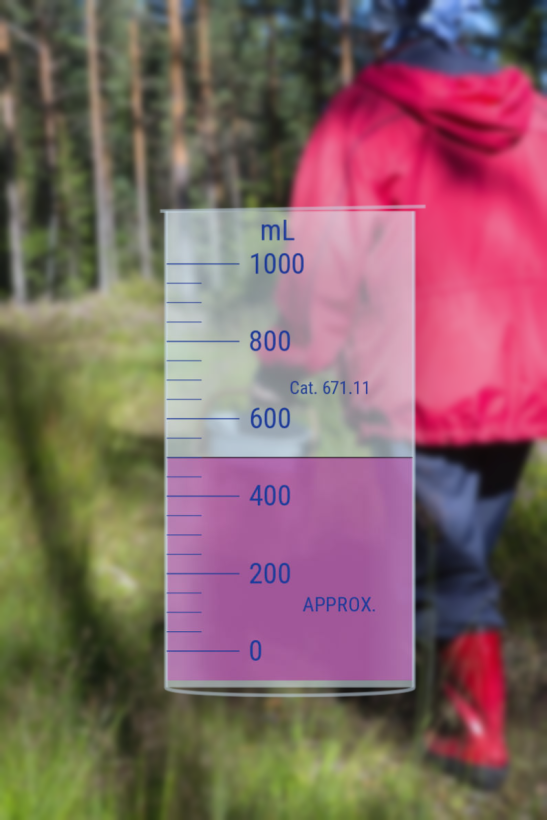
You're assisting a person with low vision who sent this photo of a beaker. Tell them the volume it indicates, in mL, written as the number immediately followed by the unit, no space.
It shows 500mL
